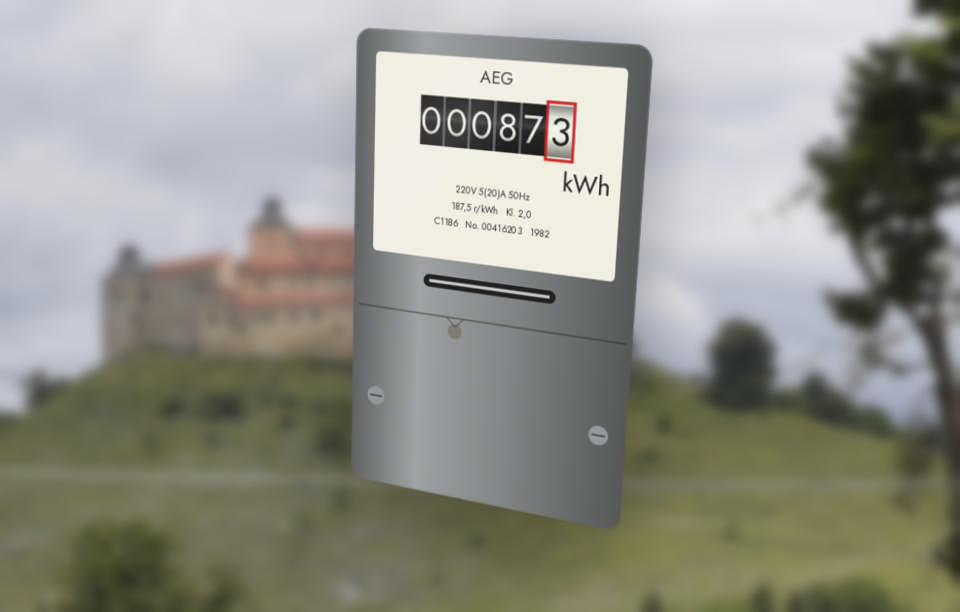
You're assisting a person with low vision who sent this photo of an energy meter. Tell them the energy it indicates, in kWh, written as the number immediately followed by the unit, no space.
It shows 87.3kWh
